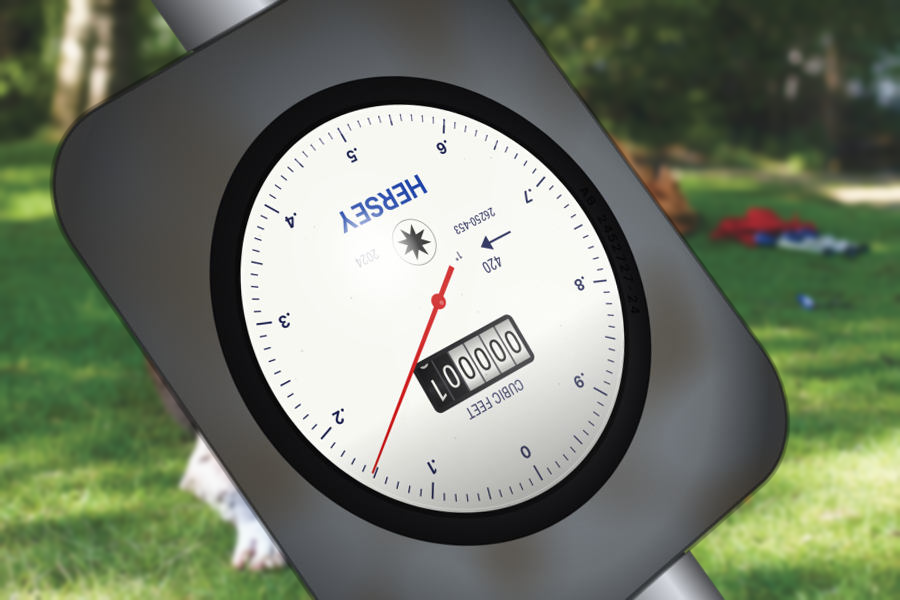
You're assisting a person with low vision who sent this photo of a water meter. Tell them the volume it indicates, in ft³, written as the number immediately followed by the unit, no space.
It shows 1.15ft³
